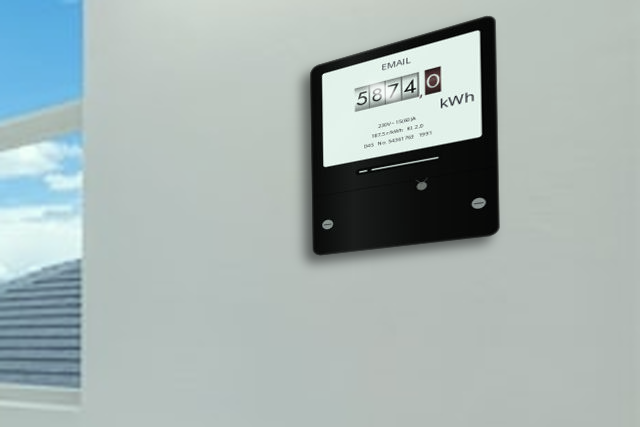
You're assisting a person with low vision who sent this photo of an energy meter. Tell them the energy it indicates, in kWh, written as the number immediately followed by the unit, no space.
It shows 5874.0kWh
